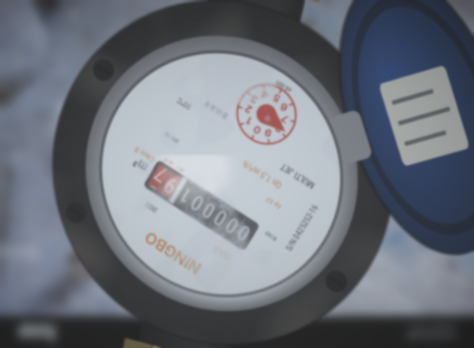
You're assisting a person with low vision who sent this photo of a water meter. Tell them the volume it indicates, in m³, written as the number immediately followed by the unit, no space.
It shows 1.967m³
